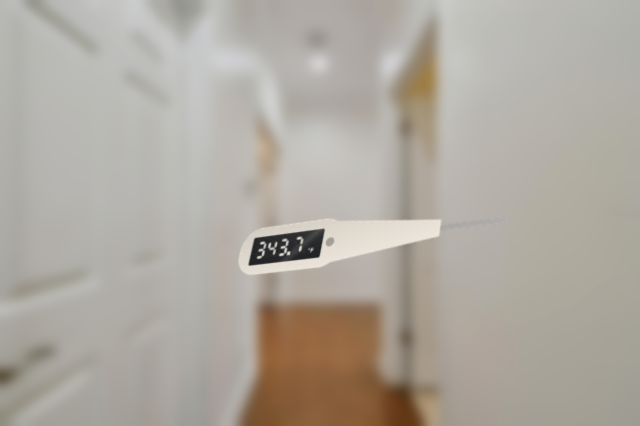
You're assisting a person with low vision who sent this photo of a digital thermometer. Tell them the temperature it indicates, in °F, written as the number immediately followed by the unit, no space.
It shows 343.7°F
